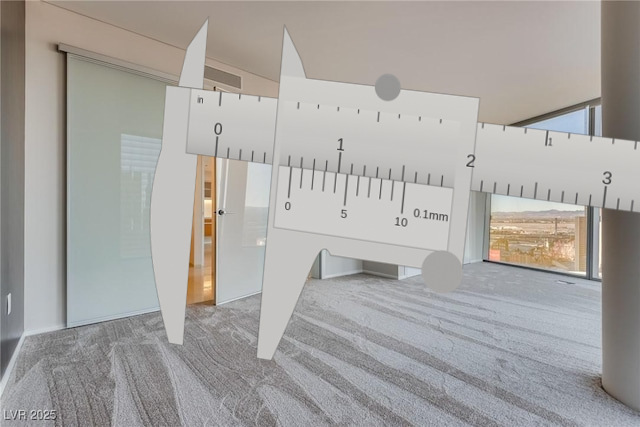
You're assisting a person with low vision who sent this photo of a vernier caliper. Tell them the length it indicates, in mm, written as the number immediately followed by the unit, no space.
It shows 6.2mm
